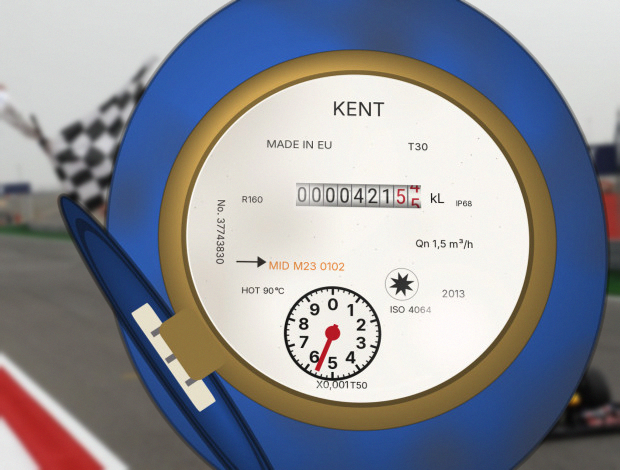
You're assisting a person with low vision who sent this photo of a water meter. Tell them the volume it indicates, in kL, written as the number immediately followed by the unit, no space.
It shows 421.545kL
